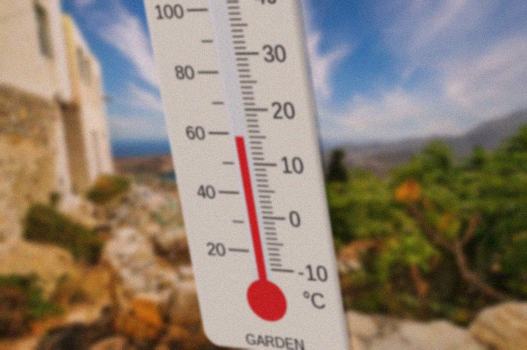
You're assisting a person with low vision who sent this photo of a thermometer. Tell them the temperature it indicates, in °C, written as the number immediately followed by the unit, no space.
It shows 15°C
